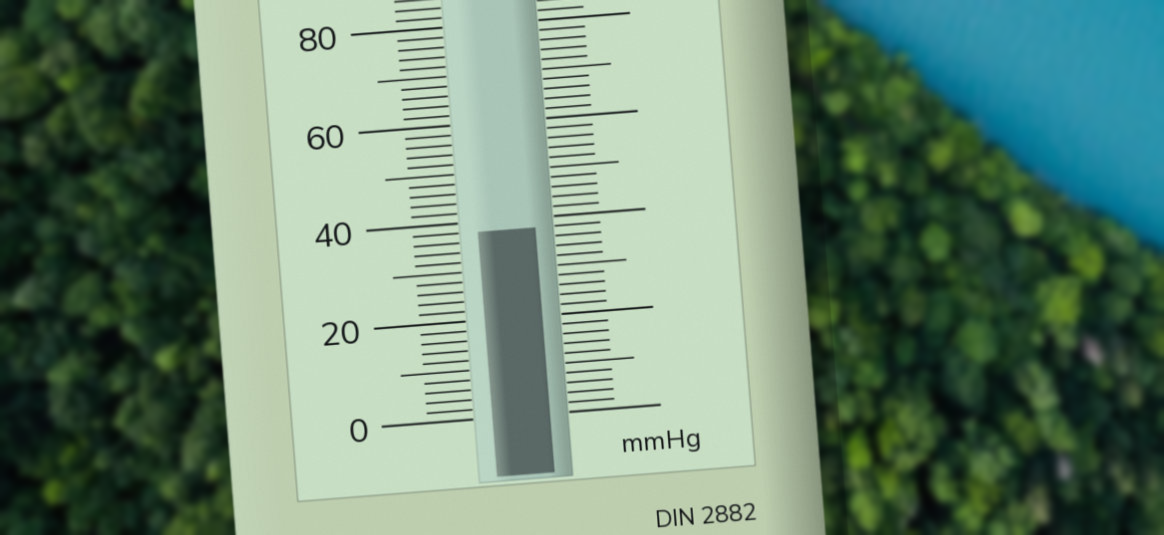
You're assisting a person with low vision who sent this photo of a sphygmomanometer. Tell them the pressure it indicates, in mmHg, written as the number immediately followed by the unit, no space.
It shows 38mmHg
